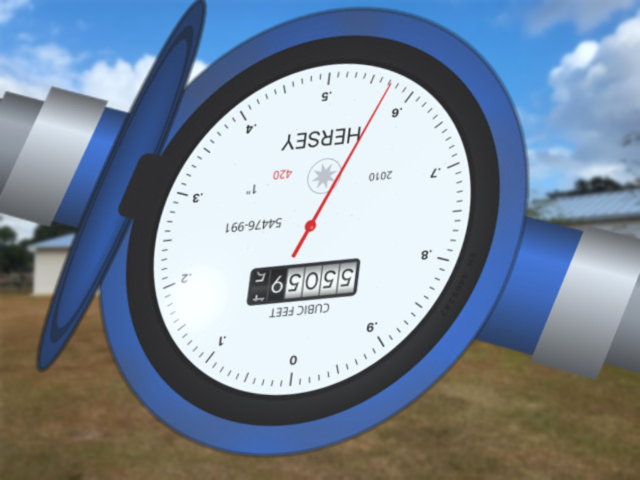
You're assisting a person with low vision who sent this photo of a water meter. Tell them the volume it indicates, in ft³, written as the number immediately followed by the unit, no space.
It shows 550594.57ft³
